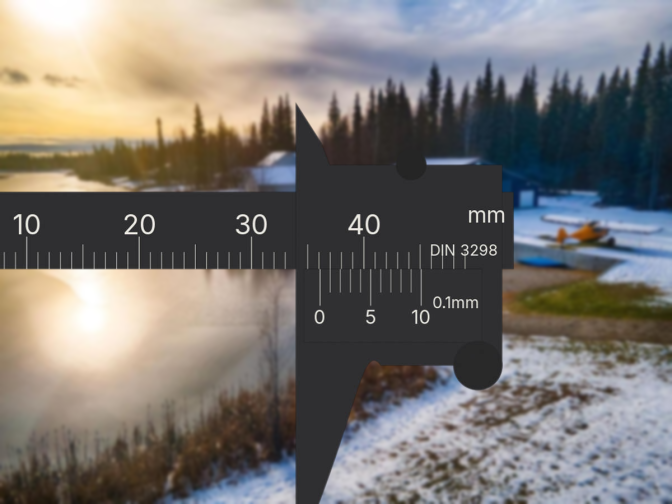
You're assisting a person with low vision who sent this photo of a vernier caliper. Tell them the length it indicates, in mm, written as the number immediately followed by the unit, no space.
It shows 36.1mm
